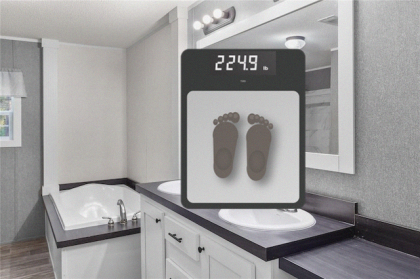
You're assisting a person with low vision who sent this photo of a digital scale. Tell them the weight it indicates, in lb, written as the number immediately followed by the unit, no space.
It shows 224.9lb
